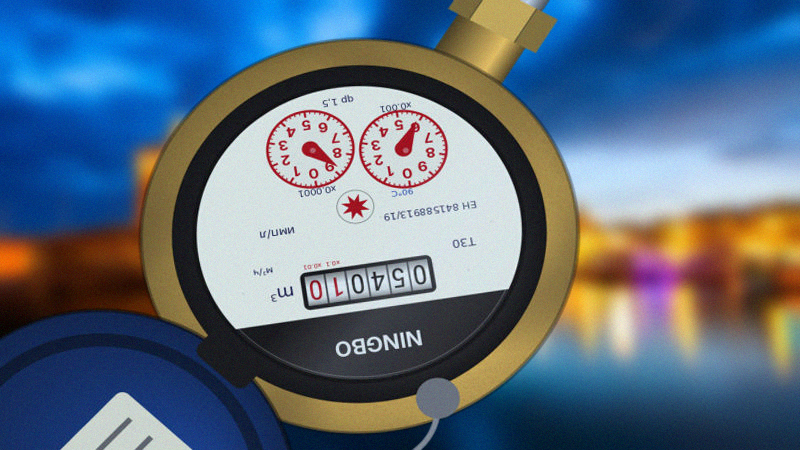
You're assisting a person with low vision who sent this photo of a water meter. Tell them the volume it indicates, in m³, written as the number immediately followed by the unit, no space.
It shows 540.1058m³
